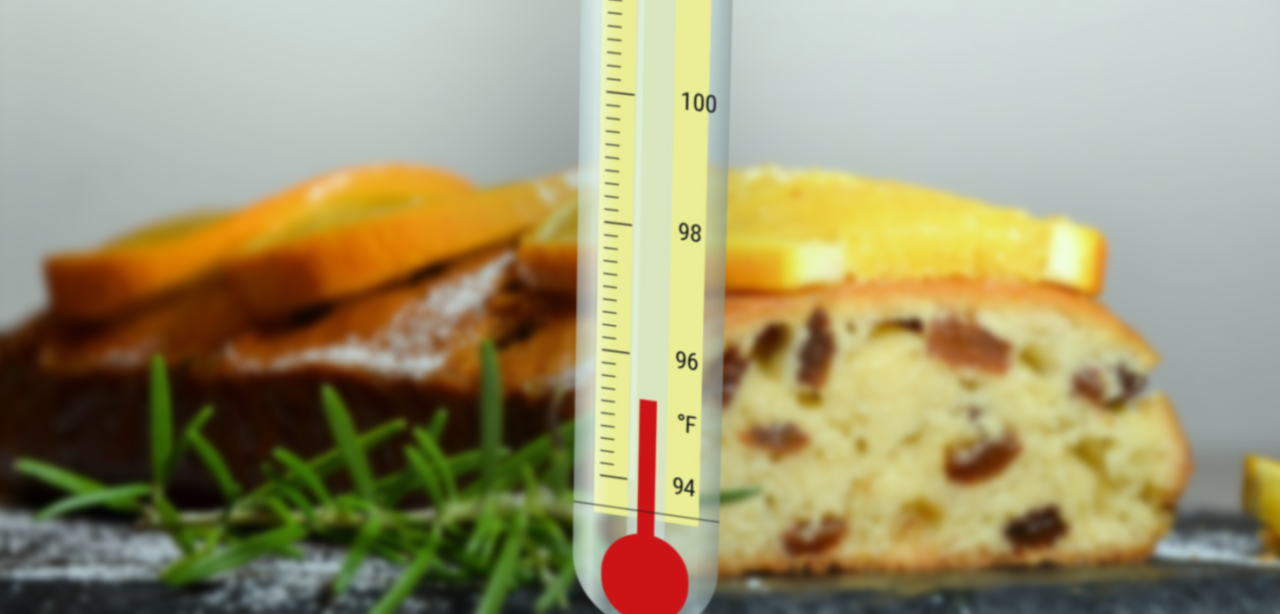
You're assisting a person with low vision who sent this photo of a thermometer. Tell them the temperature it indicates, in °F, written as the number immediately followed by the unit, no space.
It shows 95.3°F
